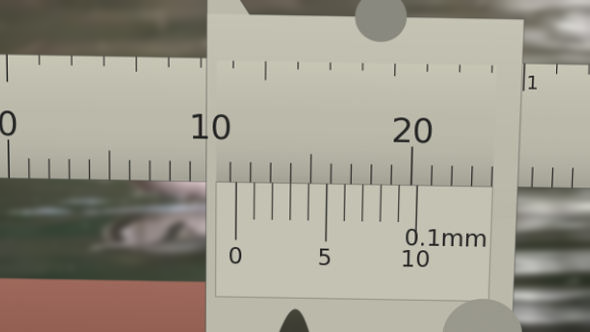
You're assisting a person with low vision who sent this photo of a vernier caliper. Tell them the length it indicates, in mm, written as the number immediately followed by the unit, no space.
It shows 11.3mm
